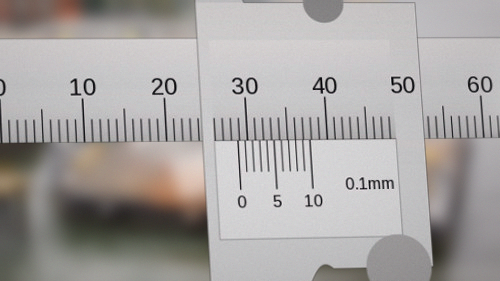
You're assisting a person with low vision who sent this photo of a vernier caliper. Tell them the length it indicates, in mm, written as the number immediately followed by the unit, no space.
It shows 28.8mm
